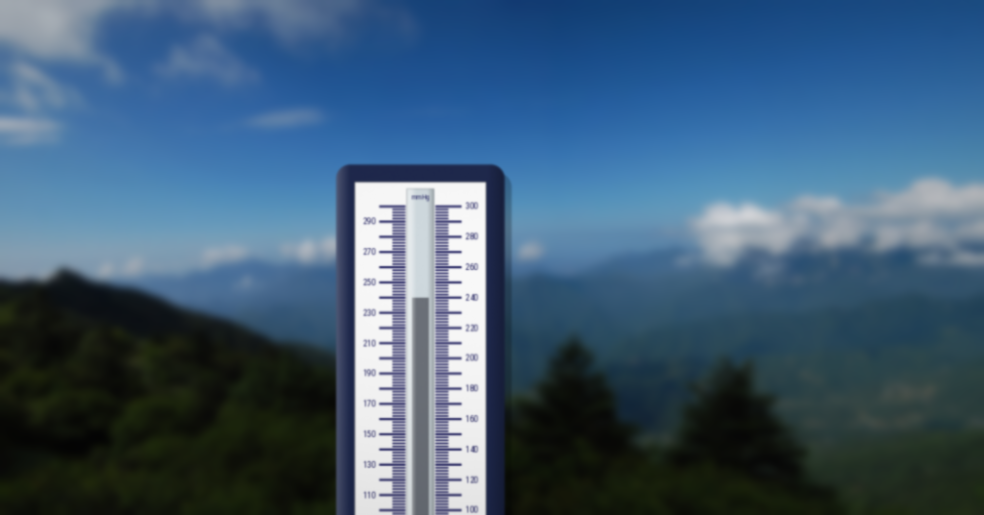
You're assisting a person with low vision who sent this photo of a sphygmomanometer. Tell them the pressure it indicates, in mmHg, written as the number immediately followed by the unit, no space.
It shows 240mmHg
